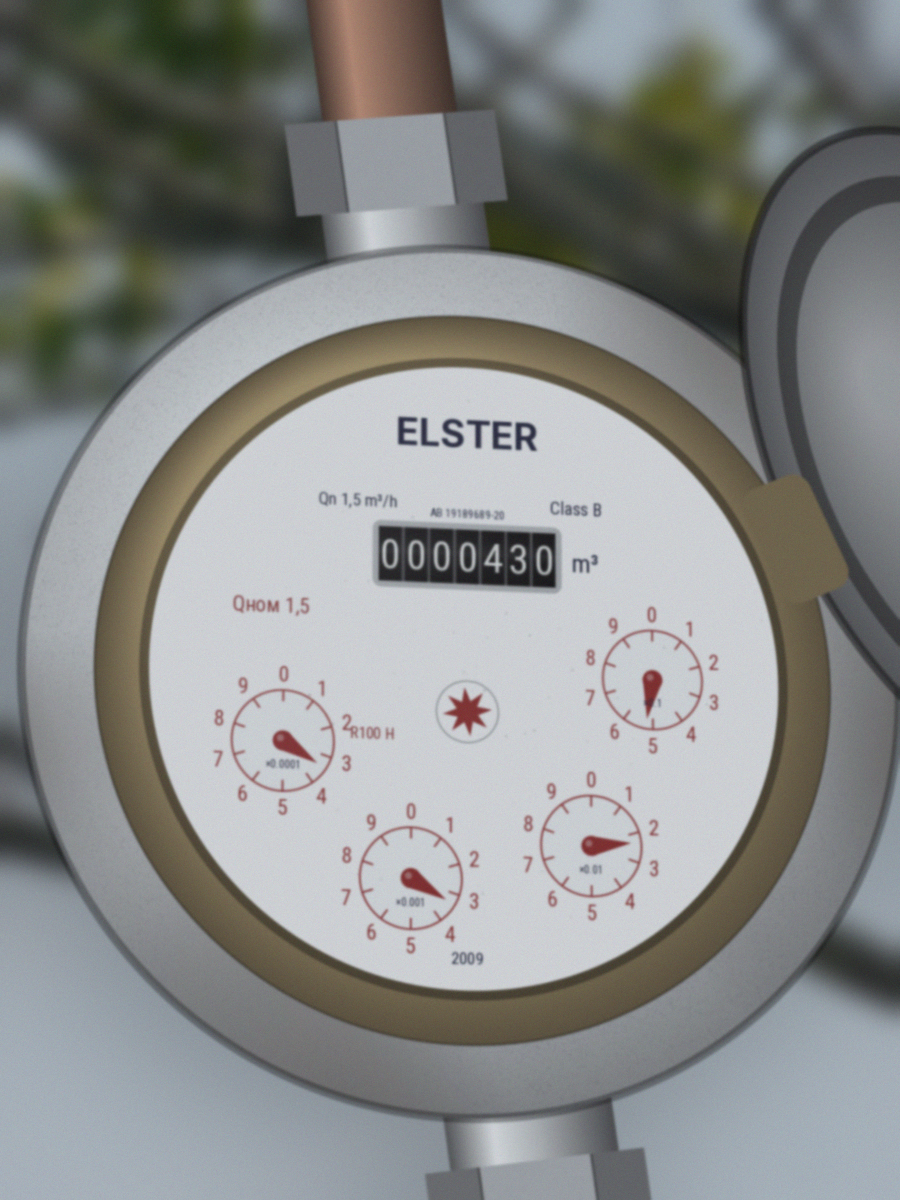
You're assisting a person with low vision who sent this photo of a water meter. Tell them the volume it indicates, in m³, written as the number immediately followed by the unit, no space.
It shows 430.5233m³
